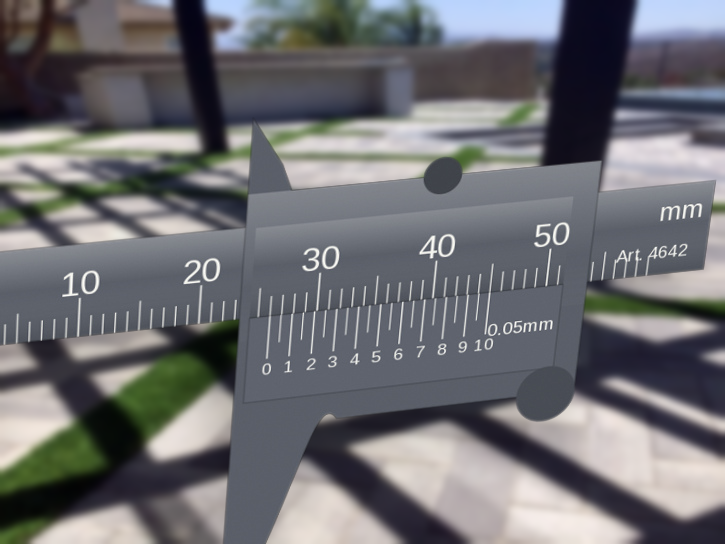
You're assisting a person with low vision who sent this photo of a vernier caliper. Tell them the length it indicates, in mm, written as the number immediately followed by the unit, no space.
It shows 26.0mm
